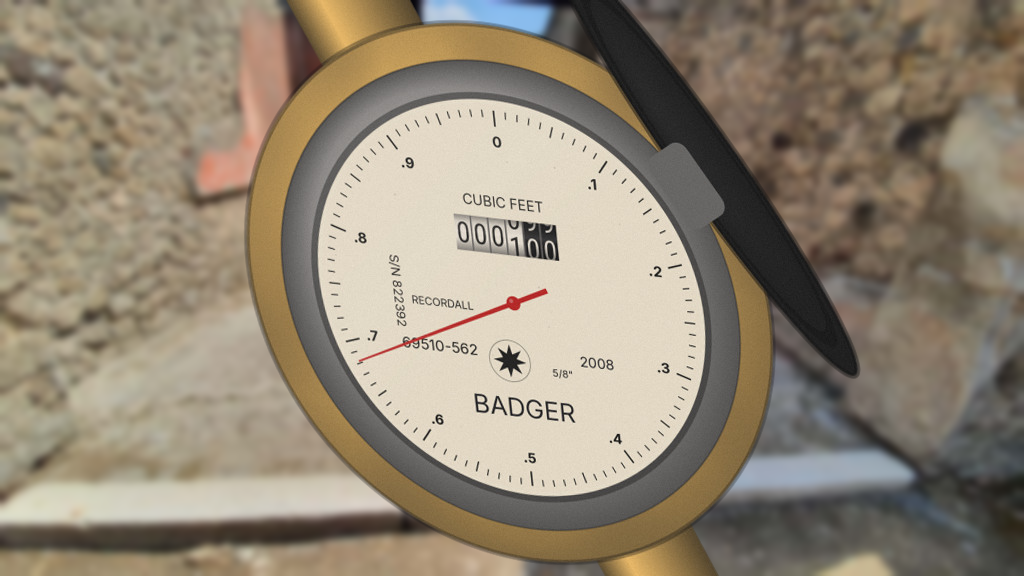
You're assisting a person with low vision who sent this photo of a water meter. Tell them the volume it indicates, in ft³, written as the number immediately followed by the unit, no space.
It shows 99.68ft³
